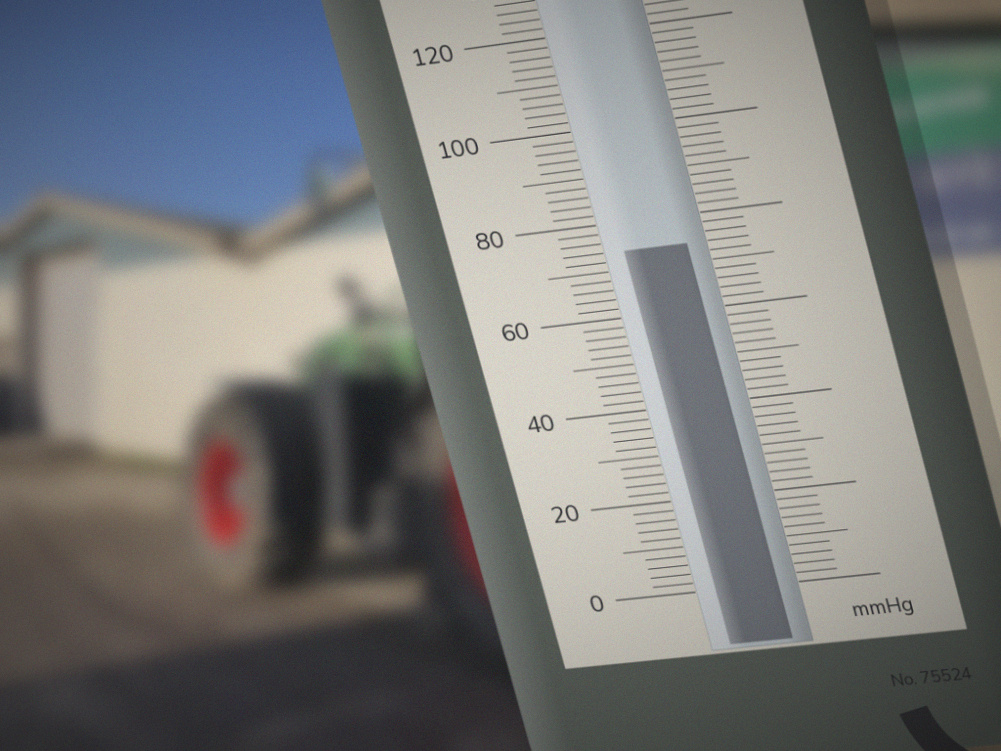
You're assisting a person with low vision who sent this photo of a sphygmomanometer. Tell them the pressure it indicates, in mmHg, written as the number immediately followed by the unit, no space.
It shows 74mmHg
